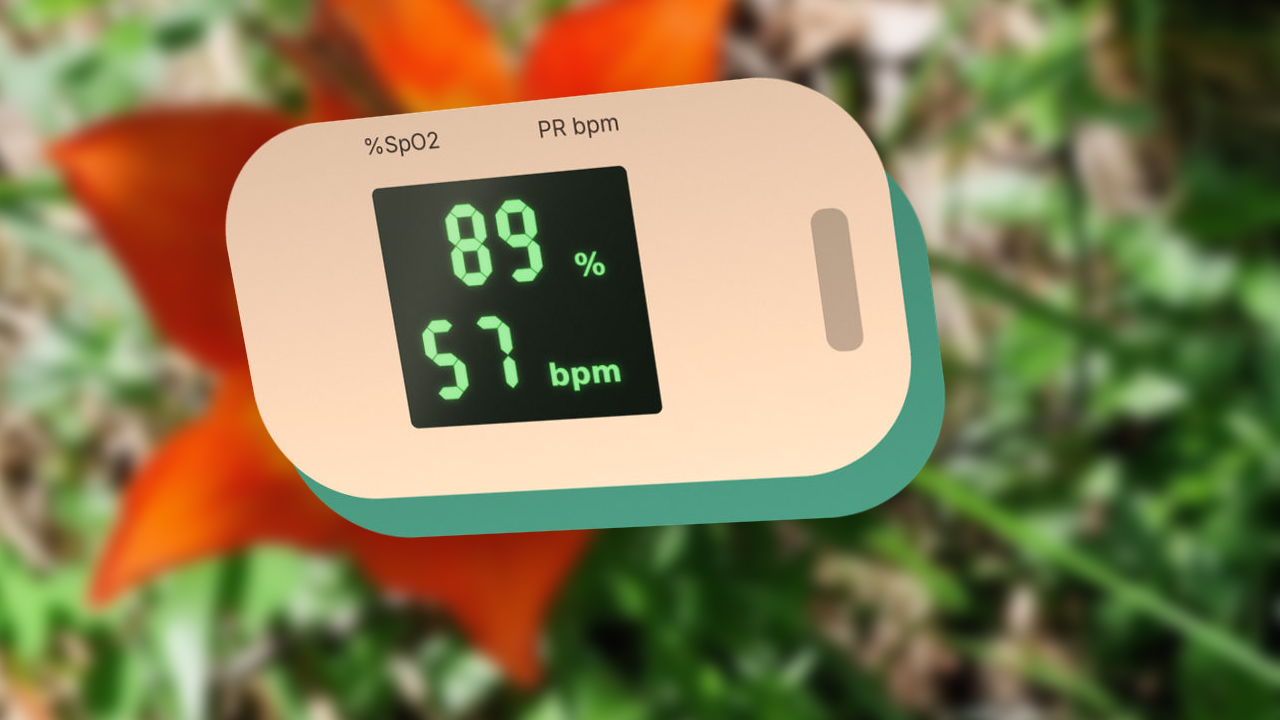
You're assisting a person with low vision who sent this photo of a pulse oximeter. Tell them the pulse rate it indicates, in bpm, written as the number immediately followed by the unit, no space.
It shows 57bpm
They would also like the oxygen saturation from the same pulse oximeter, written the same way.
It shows 89%
